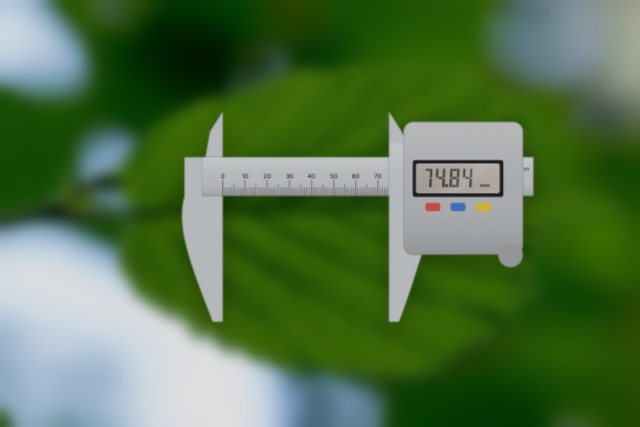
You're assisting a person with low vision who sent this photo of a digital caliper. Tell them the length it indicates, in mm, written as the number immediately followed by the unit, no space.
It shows 74.84mm
